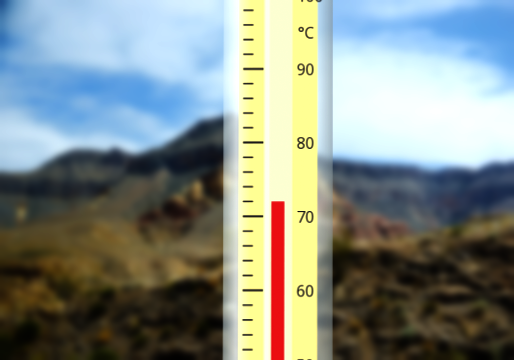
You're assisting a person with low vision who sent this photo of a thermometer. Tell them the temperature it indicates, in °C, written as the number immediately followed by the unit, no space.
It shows 72°C
